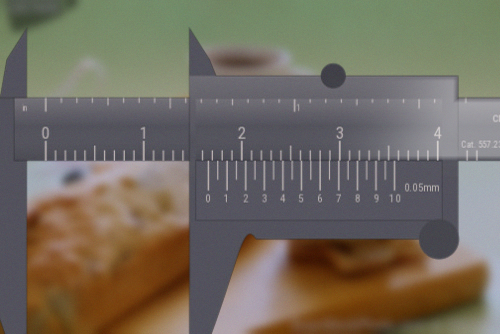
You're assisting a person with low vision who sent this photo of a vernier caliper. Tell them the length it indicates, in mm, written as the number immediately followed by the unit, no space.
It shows 16.6mm
